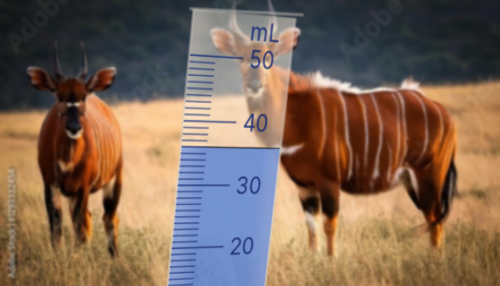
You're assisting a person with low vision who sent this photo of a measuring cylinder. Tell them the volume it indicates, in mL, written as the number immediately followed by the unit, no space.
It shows 36mL
